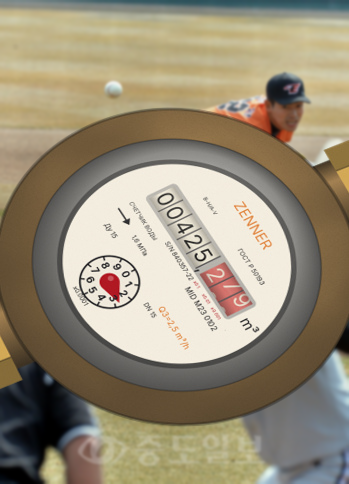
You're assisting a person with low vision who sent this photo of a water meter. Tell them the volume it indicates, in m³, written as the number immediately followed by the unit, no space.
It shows 425.2792m³
